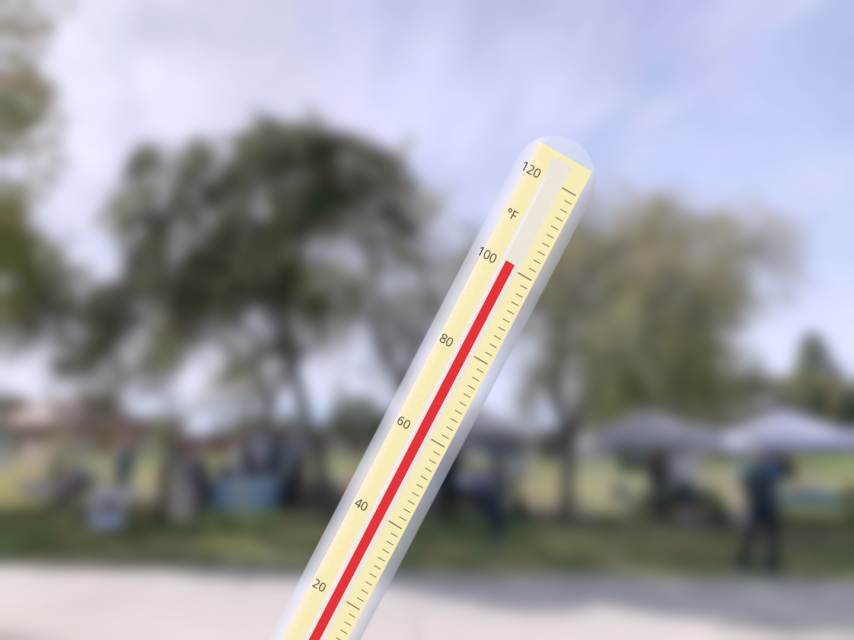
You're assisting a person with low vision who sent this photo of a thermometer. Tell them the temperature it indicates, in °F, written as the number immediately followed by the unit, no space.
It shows 101°F
